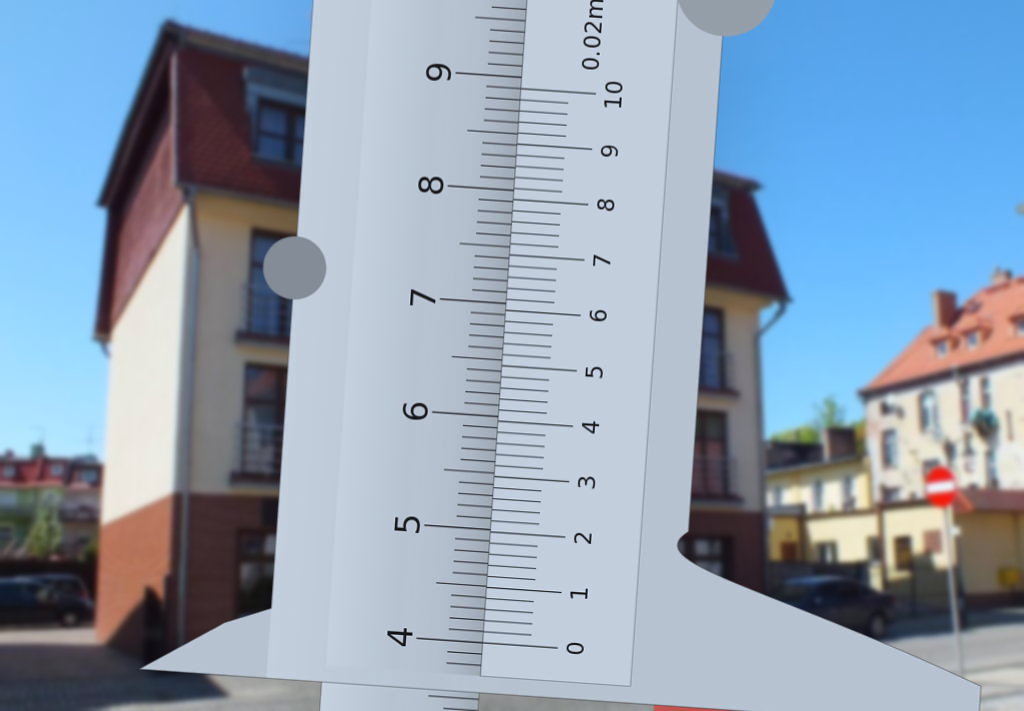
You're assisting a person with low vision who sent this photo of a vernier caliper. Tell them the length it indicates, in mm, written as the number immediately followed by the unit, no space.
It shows 40.0mm
